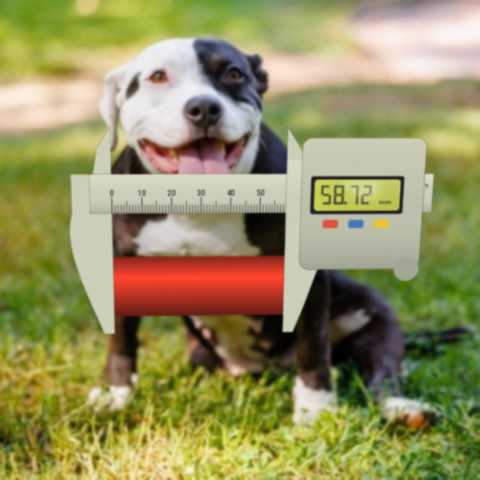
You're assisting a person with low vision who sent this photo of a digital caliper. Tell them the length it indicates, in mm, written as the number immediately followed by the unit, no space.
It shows 58.72mm
